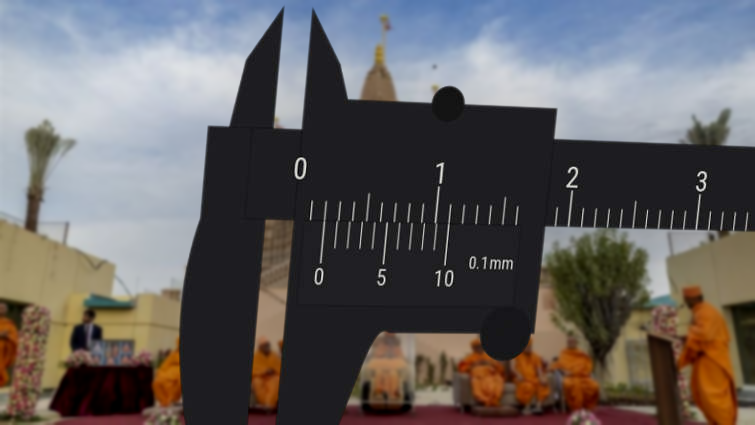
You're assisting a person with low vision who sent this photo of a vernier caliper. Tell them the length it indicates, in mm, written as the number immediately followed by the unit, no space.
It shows 2.0mm
